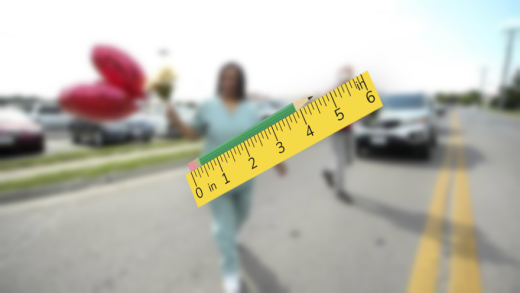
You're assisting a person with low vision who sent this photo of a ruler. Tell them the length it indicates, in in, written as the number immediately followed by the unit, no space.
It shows 4.5in
